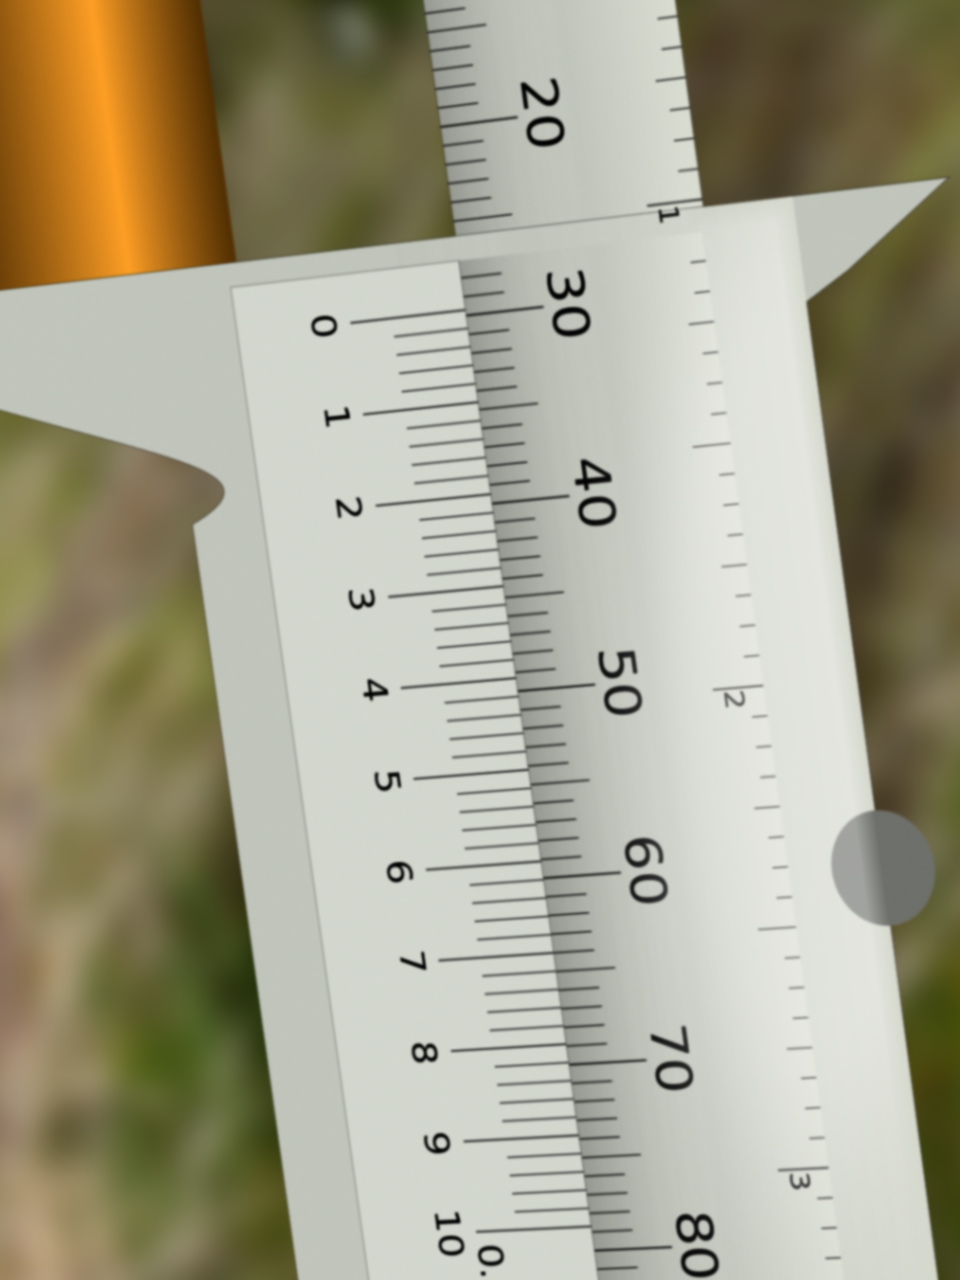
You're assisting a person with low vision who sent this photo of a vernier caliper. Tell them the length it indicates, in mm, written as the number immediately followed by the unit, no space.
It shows 29.7mm
